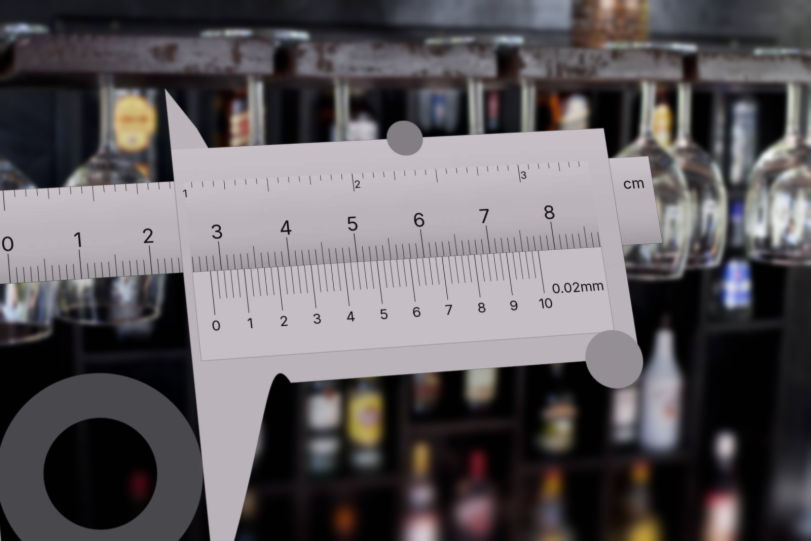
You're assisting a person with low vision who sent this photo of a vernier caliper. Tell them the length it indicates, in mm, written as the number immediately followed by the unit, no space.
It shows 28.4mm
